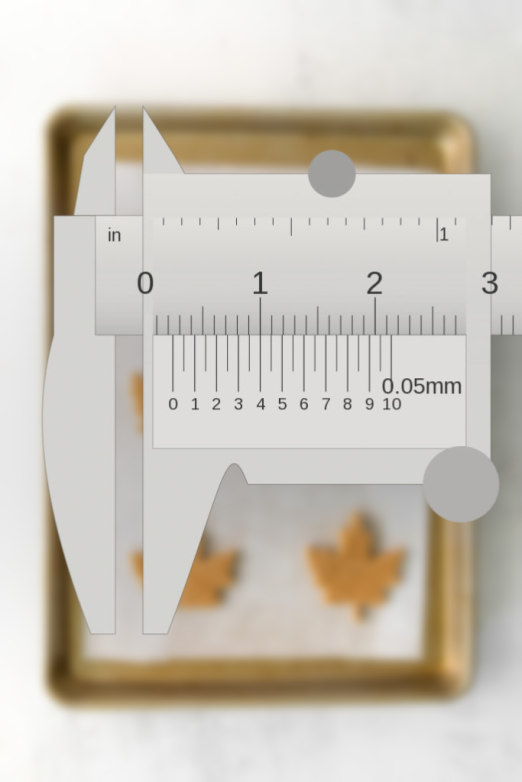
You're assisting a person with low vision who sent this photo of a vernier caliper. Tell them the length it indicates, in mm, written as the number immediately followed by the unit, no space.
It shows 2.4mm
